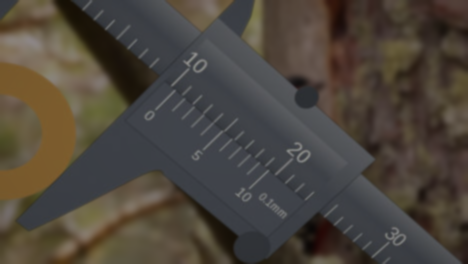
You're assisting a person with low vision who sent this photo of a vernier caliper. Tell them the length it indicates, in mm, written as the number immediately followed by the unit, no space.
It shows 10.4mm
